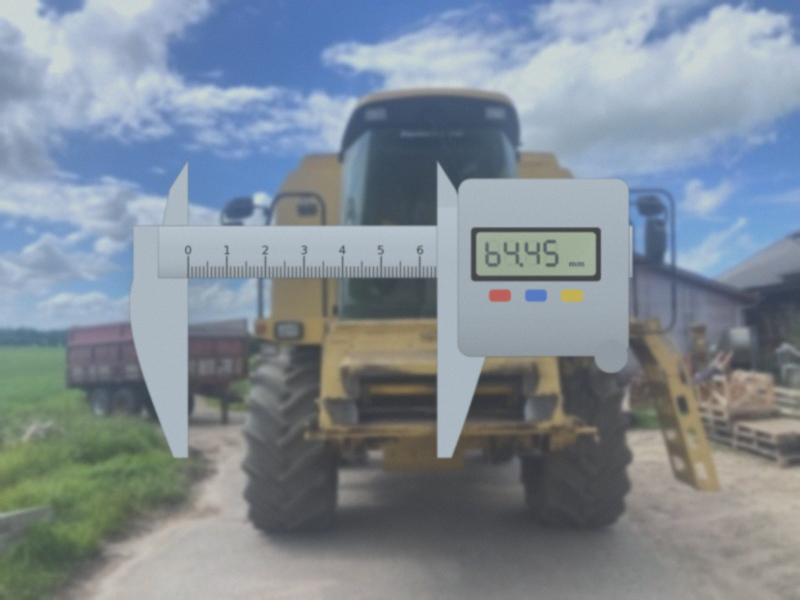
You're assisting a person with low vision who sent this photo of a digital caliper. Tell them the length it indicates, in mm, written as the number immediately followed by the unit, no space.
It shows 64.45mm
